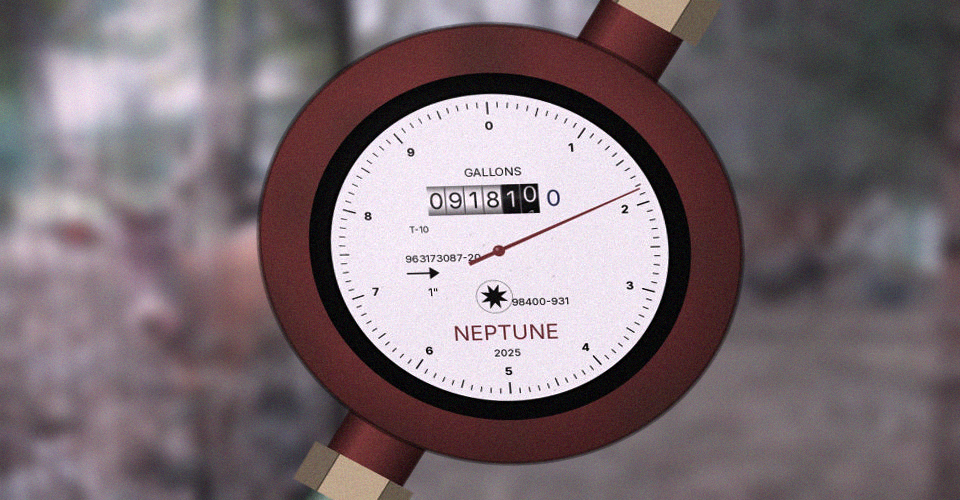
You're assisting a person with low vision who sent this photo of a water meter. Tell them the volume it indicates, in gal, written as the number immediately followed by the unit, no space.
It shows 918101.8gal
